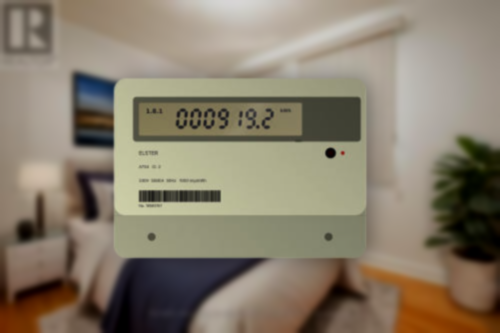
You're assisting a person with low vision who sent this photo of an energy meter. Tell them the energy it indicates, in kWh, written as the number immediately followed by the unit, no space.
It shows 919.2kWh
